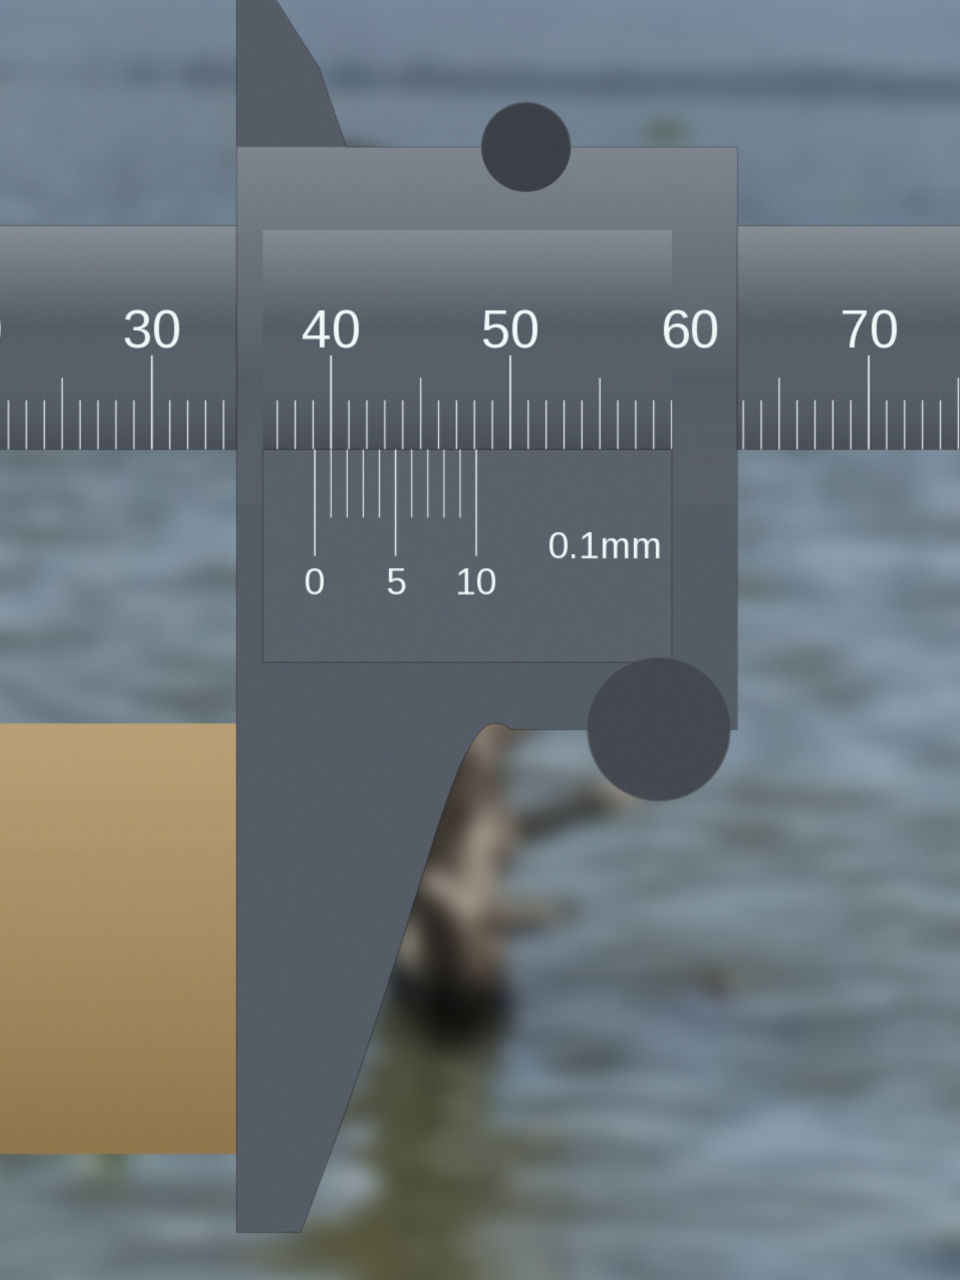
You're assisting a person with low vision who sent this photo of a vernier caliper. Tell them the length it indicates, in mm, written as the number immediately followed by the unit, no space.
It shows 39.1mm
